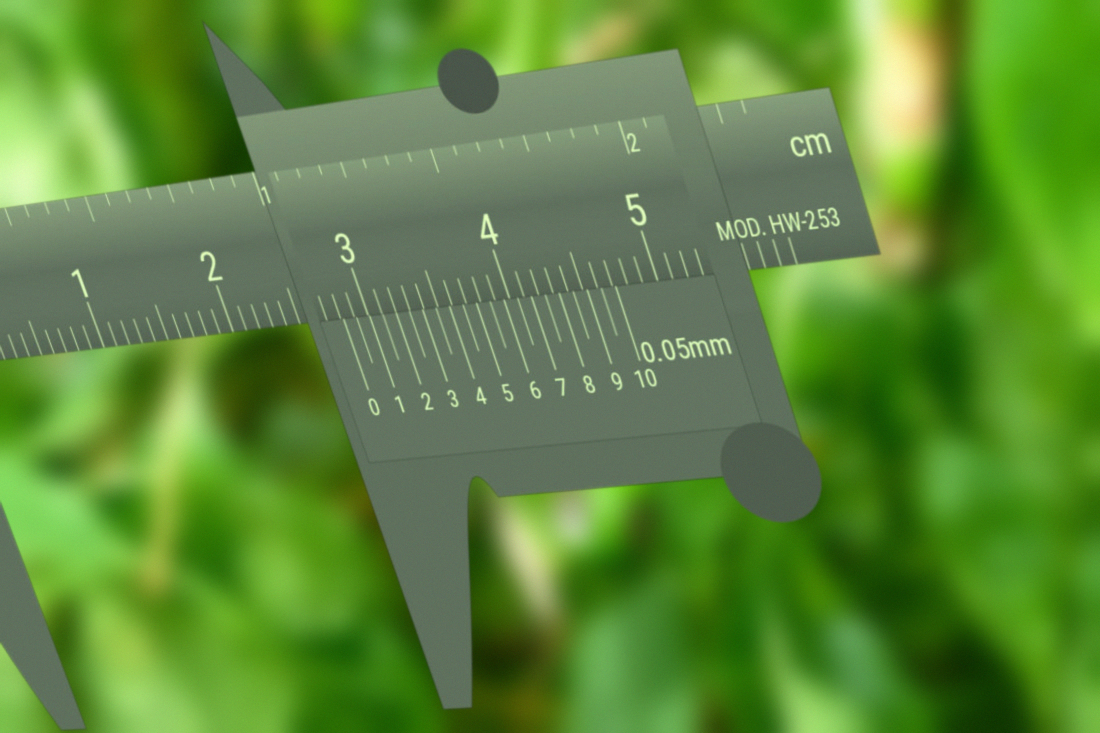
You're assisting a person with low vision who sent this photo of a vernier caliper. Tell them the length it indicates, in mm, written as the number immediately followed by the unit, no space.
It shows 28.2mm
